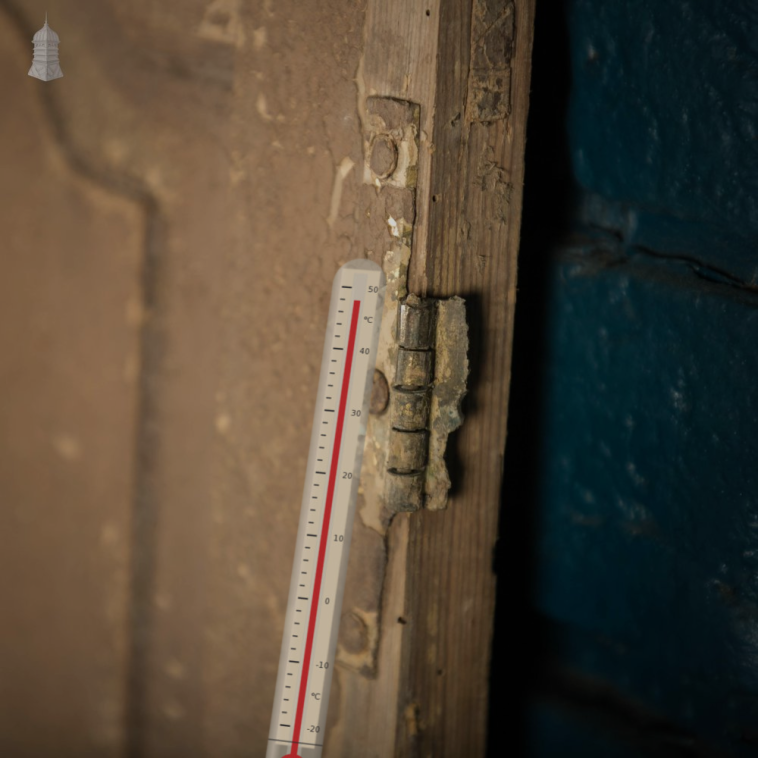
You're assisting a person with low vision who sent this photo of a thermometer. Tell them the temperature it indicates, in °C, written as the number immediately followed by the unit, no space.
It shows 48°C
